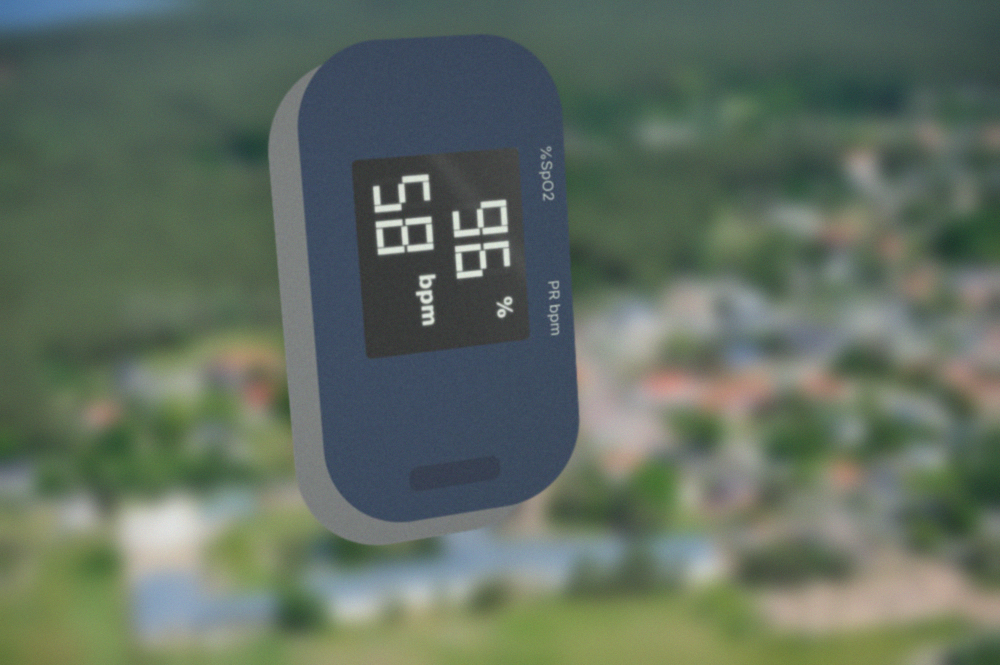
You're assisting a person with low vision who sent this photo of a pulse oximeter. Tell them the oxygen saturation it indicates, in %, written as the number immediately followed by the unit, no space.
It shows 96%
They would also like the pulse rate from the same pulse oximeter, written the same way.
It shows 58bpm
